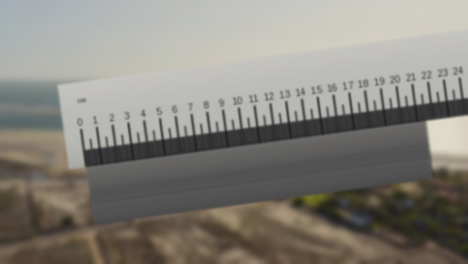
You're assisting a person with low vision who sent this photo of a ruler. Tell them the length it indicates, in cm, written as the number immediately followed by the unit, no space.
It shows 21.5cm
